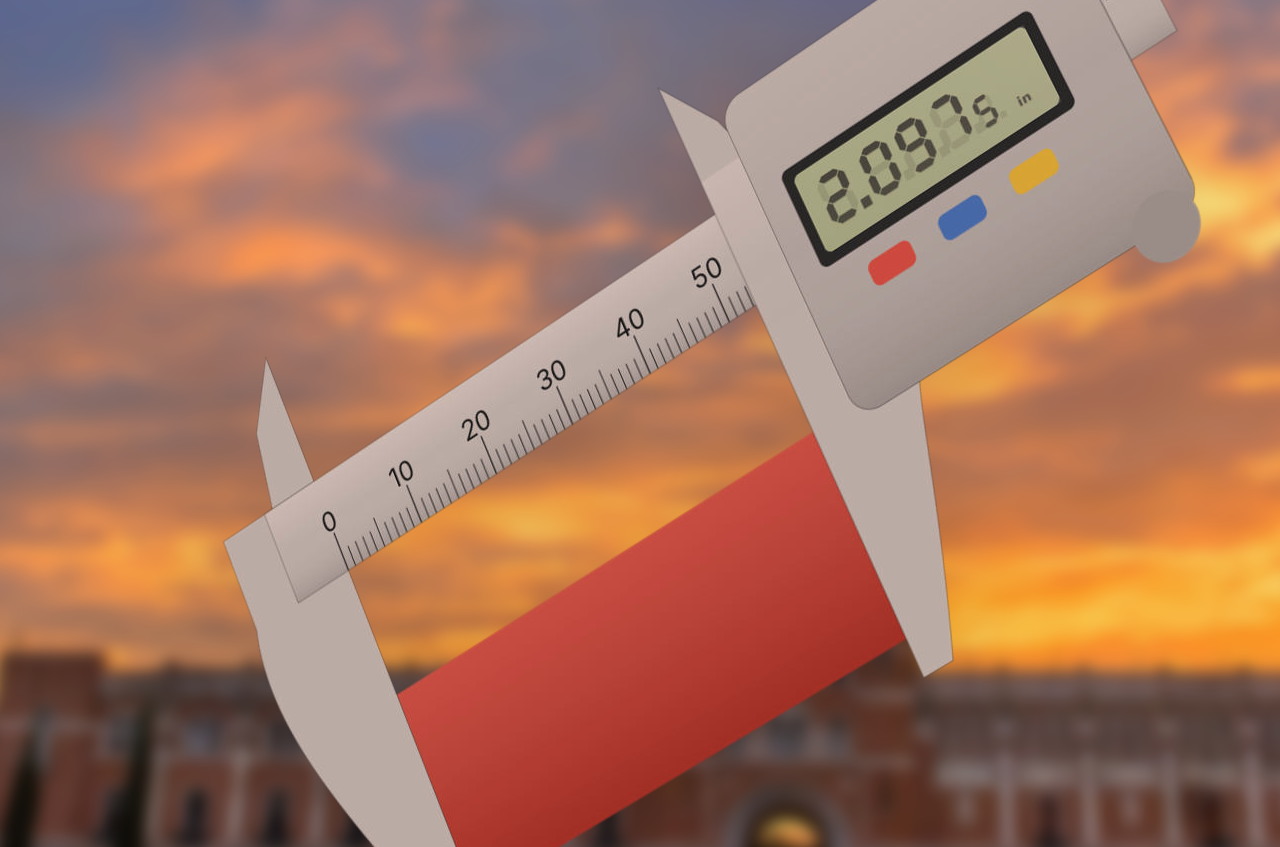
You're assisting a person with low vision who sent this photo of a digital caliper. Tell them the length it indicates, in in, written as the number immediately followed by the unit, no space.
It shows 2.0975in
